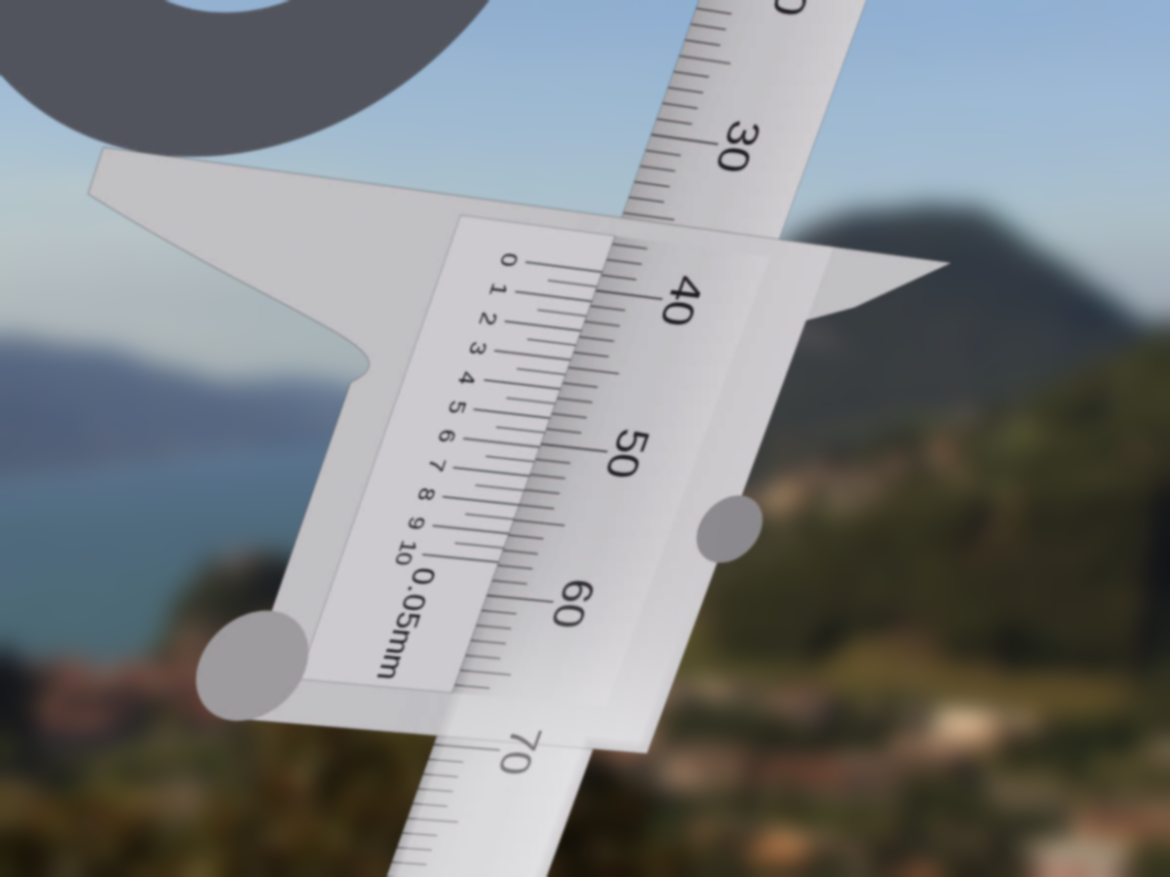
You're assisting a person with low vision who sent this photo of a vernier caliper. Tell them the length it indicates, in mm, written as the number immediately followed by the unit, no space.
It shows 38.8mm
